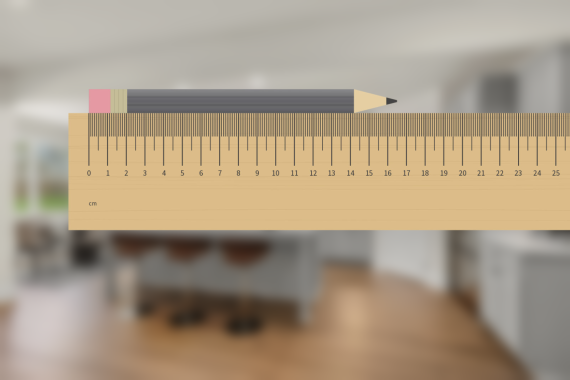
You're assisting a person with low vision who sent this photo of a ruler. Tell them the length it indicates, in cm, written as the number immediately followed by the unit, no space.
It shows 16.5cm
